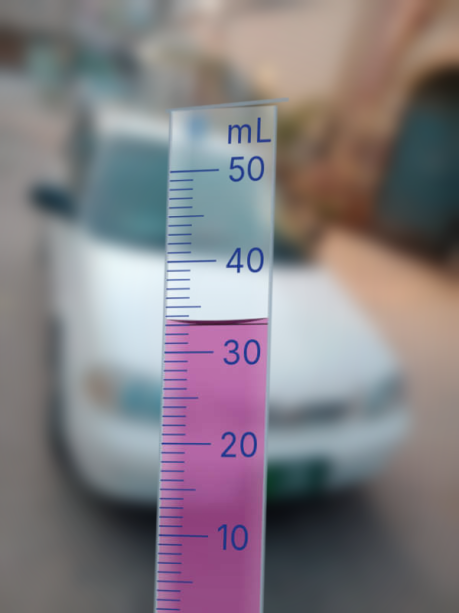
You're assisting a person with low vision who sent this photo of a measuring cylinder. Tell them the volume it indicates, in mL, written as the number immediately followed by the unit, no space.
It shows 33mL
